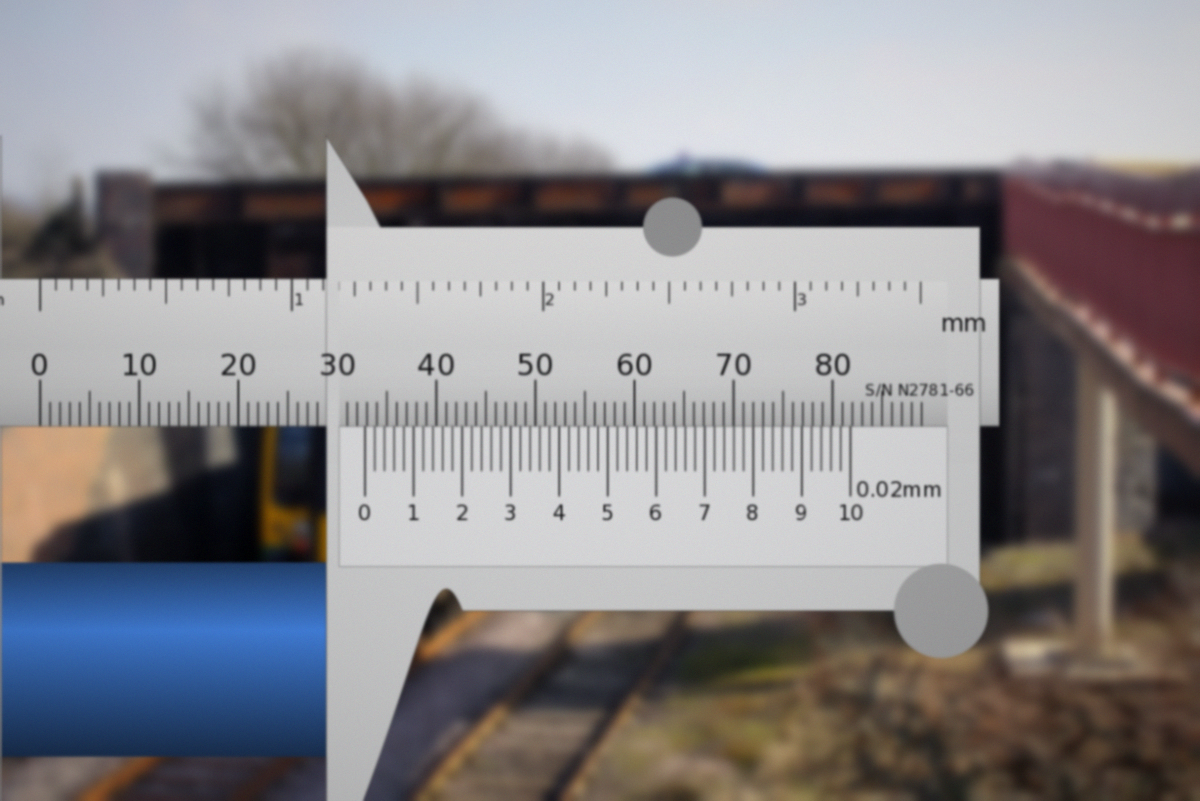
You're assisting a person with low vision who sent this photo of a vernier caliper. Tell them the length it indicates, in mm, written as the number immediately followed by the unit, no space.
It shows 32.8mm
